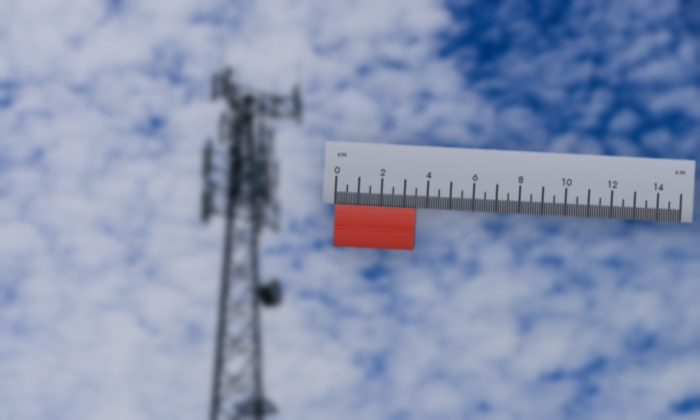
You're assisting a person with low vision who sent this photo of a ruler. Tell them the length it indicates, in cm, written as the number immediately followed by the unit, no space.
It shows 3.5cm
